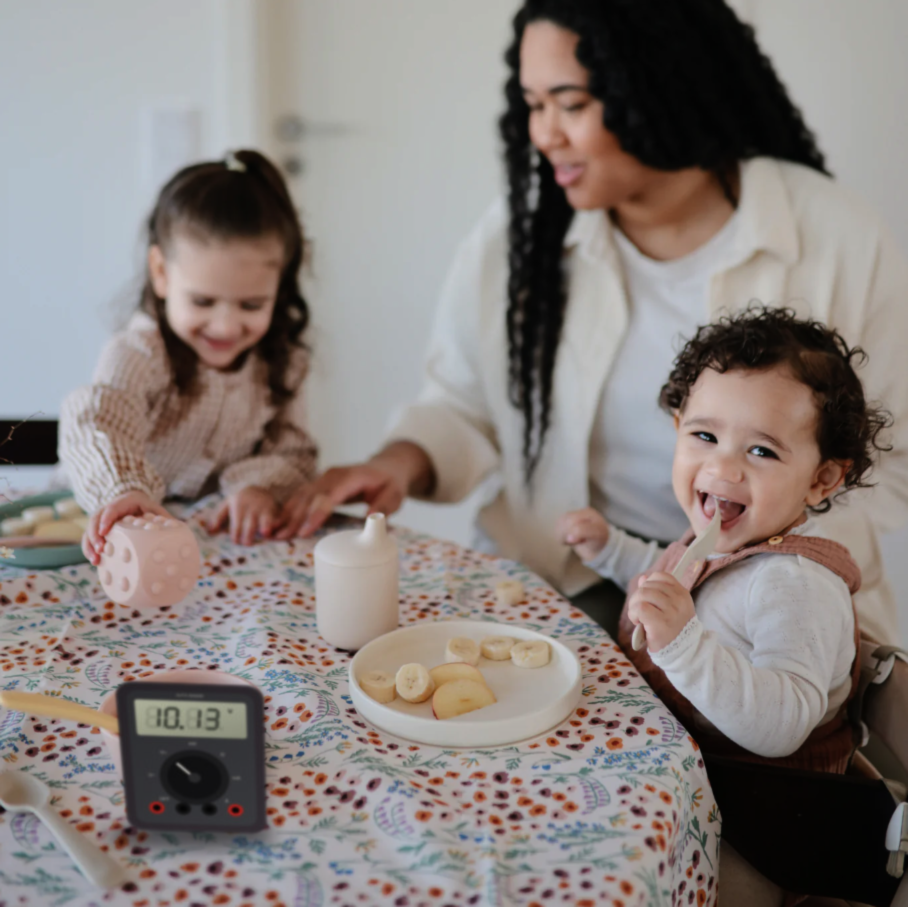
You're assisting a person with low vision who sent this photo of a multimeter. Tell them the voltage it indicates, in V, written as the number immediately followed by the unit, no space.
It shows 10.13V
